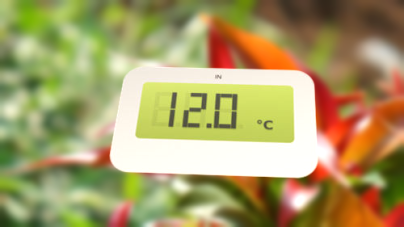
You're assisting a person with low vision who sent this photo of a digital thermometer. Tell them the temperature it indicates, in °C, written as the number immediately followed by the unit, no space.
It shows 12.0°C
